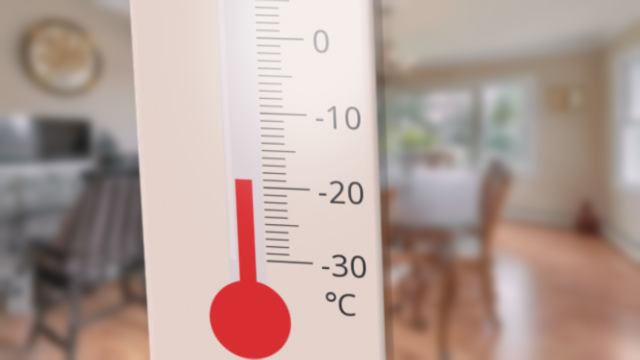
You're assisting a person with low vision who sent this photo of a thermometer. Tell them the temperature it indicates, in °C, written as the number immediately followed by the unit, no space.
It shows -19°C
